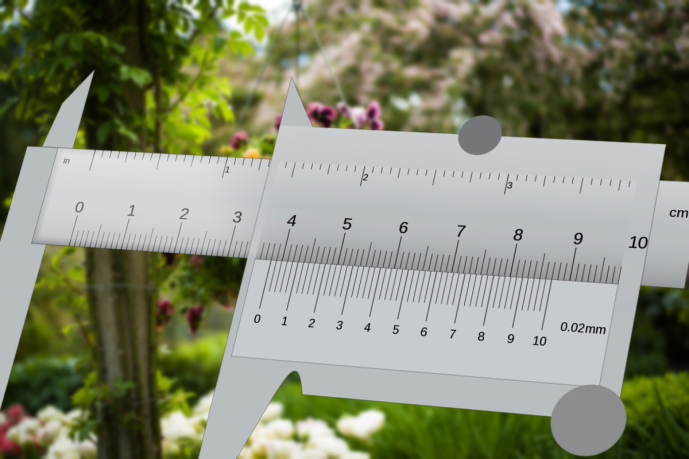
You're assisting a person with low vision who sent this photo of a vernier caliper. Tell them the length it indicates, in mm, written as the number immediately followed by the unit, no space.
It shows 38.0mm
